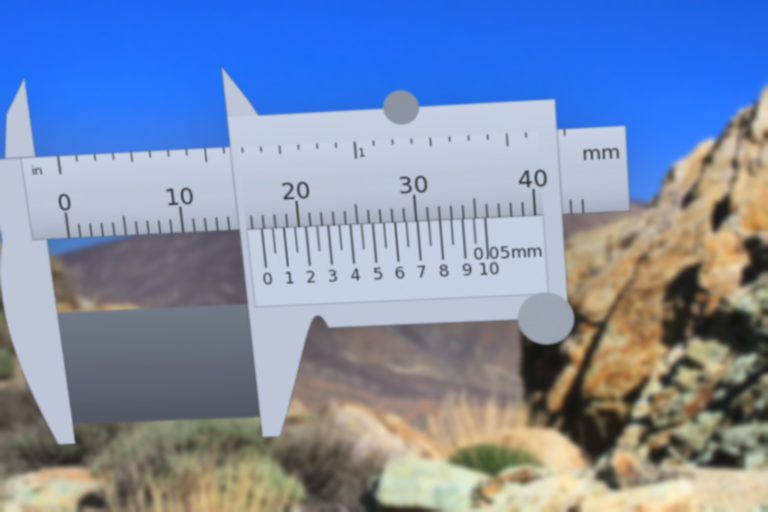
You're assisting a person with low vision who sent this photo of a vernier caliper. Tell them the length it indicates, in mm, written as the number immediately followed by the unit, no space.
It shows 16.8mm
